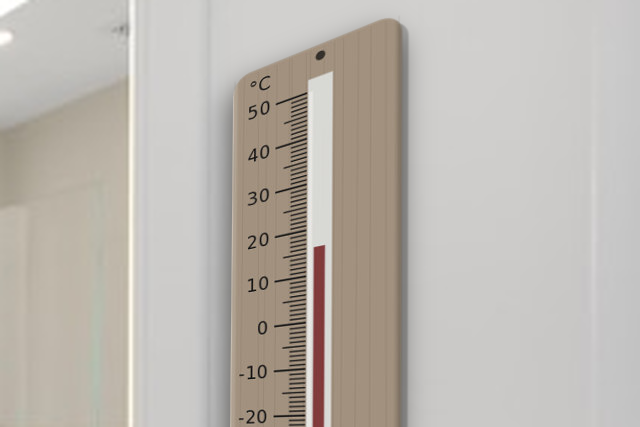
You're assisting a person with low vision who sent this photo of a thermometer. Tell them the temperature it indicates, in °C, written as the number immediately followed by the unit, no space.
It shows 16°C
